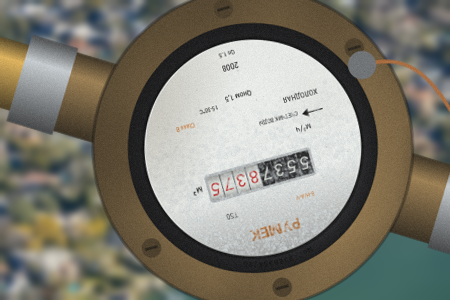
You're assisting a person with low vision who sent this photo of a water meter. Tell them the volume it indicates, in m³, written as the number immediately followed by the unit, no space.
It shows 5537.8375m³
